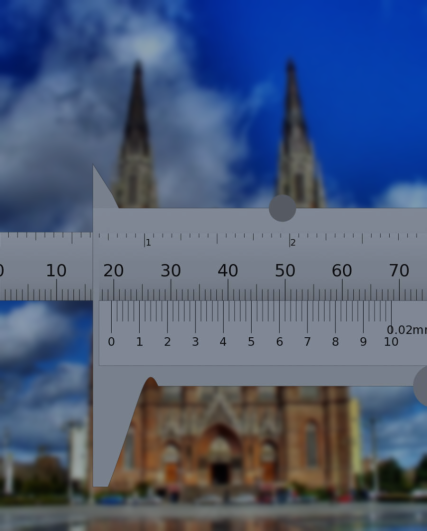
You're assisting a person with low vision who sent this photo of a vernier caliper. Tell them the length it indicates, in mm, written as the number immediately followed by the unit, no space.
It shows 19.6mm
